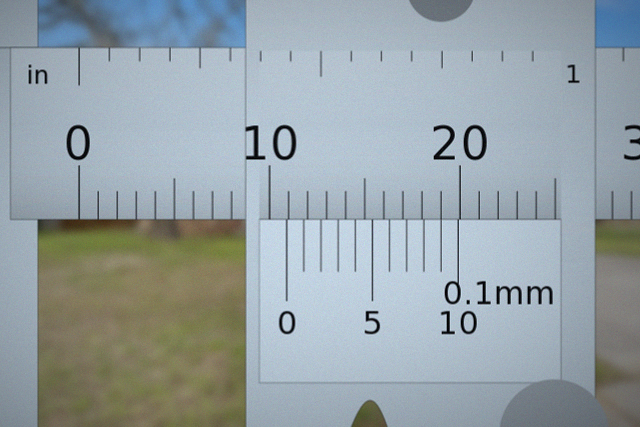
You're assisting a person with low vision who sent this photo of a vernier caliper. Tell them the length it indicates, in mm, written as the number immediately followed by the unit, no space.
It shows 10.9mm
